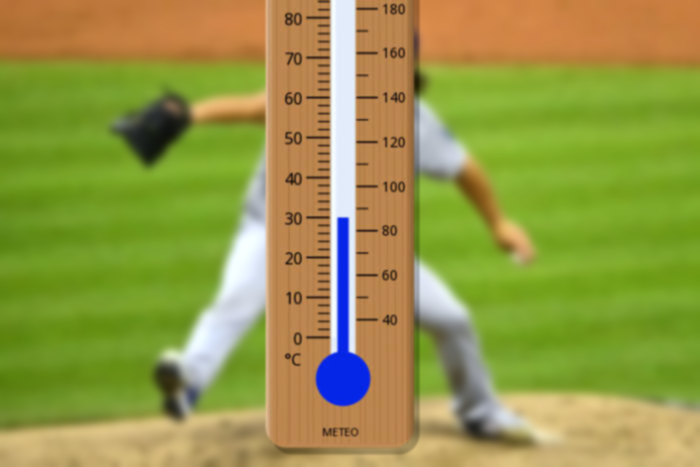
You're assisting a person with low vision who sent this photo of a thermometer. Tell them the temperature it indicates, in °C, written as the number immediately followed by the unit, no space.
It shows 30°C
